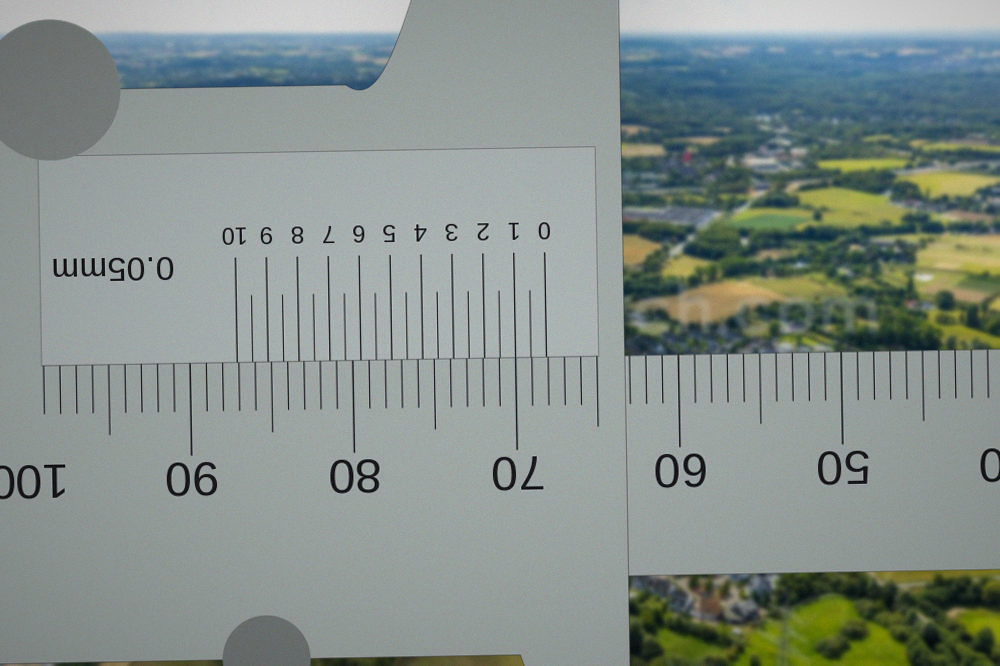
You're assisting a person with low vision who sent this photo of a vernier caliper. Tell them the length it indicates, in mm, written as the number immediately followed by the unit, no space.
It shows 68.1mm
